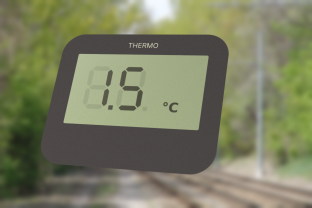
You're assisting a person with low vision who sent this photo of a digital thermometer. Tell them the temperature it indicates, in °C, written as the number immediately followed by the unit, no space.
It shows 1.5°C
